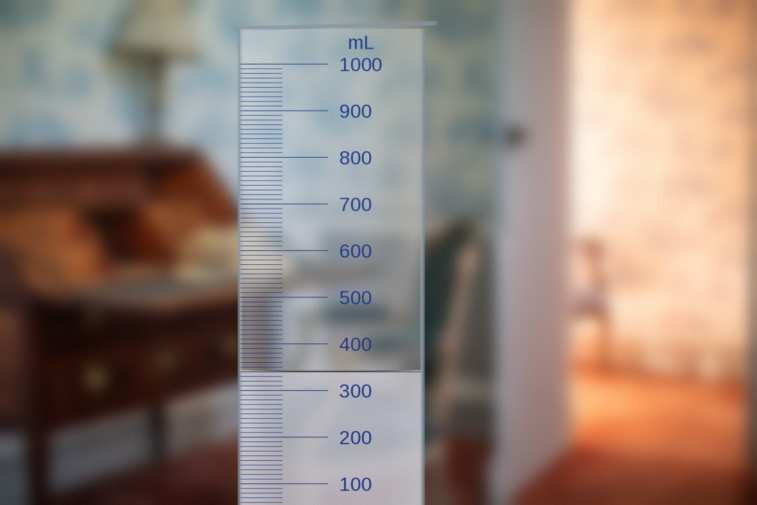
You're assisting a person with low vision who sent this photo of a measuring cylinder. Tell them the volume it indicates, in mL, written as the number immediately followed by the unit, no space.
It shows 340mL
